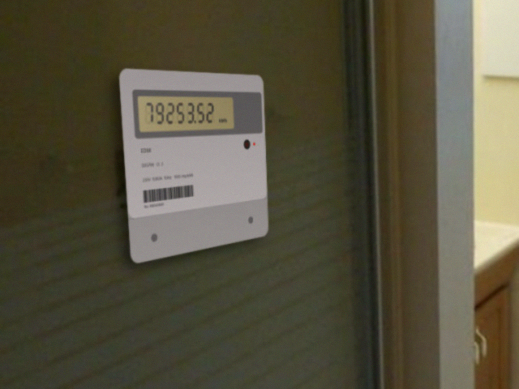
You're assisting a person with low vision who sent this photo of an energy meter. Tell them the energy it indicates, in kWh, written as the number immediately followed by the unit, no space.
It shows 79253.52kWh
